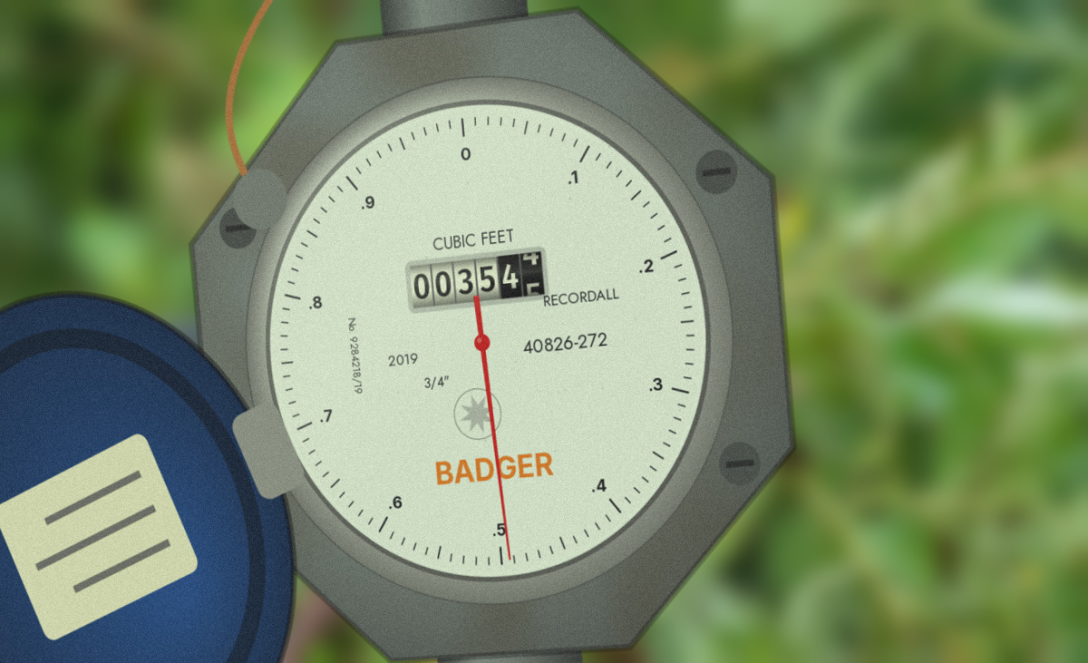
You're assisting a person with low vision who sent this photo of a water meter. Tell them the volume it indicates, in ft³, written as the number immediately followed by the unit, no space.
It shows 3544.49ft³
